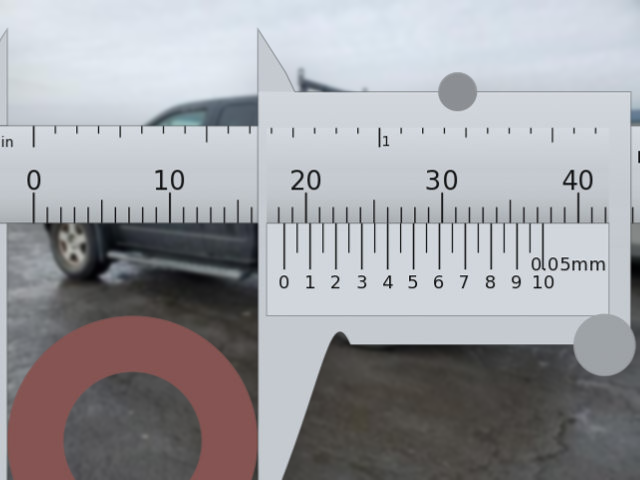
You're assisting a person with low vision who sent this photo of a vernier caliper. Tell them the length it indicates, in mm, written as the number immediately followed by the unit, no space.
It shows 18.4mm
